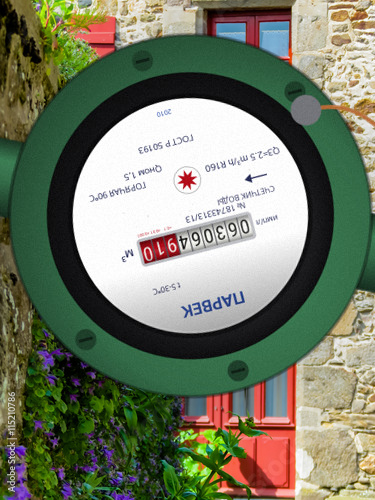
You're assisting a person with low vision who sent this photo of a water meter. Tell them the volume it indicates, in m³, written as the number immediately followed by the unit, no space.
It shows 63064.910m³
